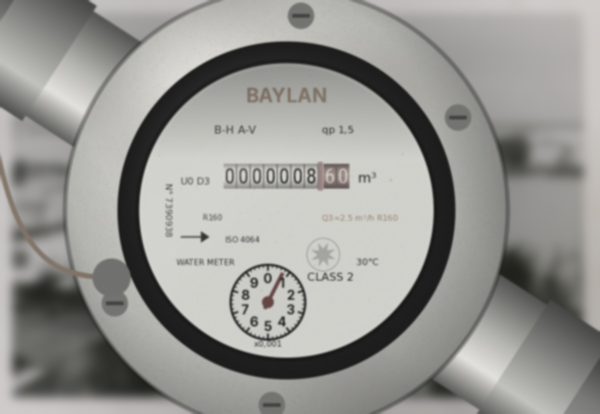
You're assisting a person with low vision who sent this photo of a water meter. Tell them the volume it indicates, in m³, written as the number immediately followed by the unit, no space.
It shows 8.600m³
